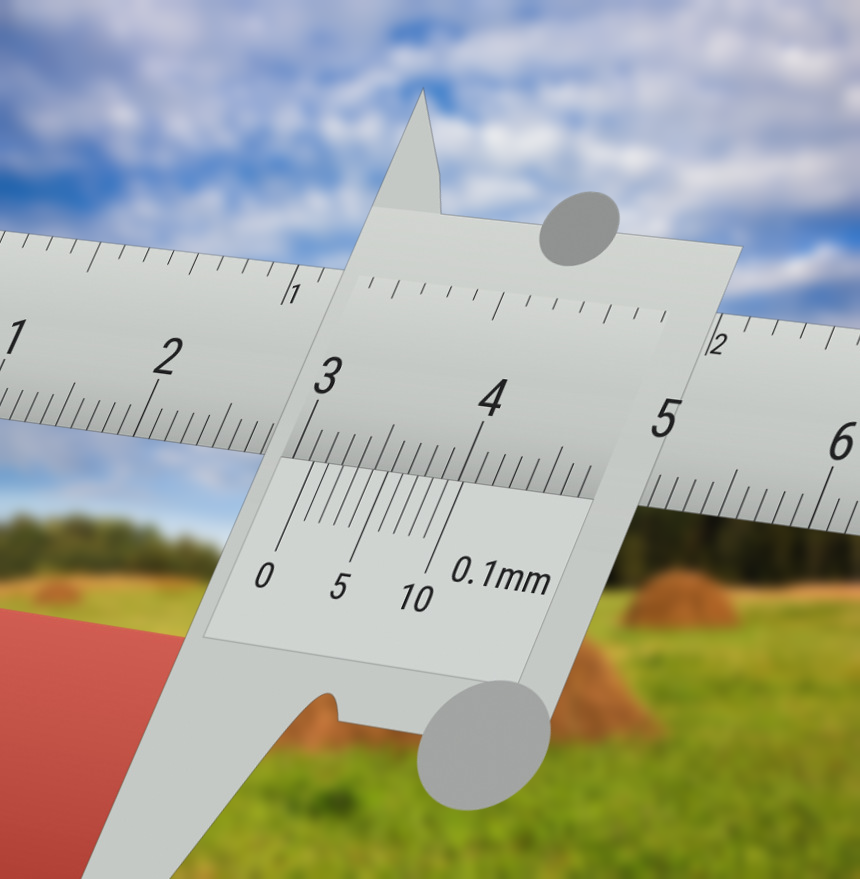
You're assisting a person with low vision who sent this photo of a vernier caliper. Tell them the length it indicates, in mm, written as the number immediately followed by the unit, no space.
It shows 31.3mm
